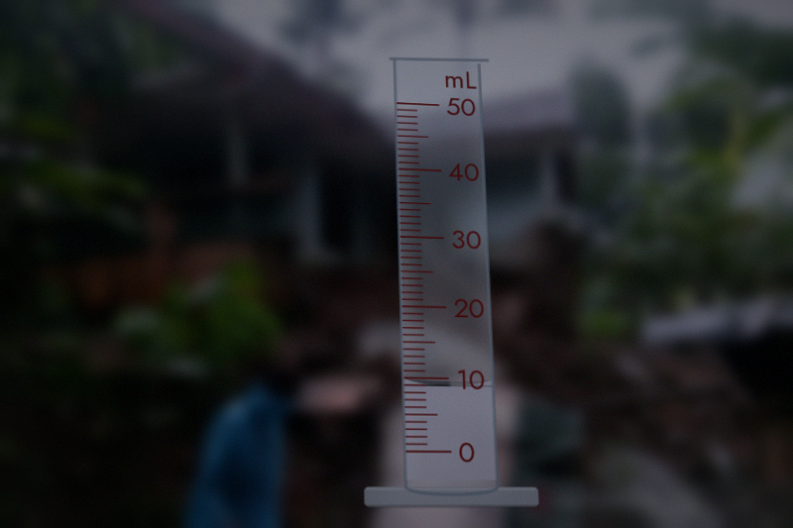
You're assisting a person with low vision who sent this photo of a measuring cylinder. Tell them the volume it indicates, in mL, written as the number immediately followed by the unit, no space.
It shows 9mL
